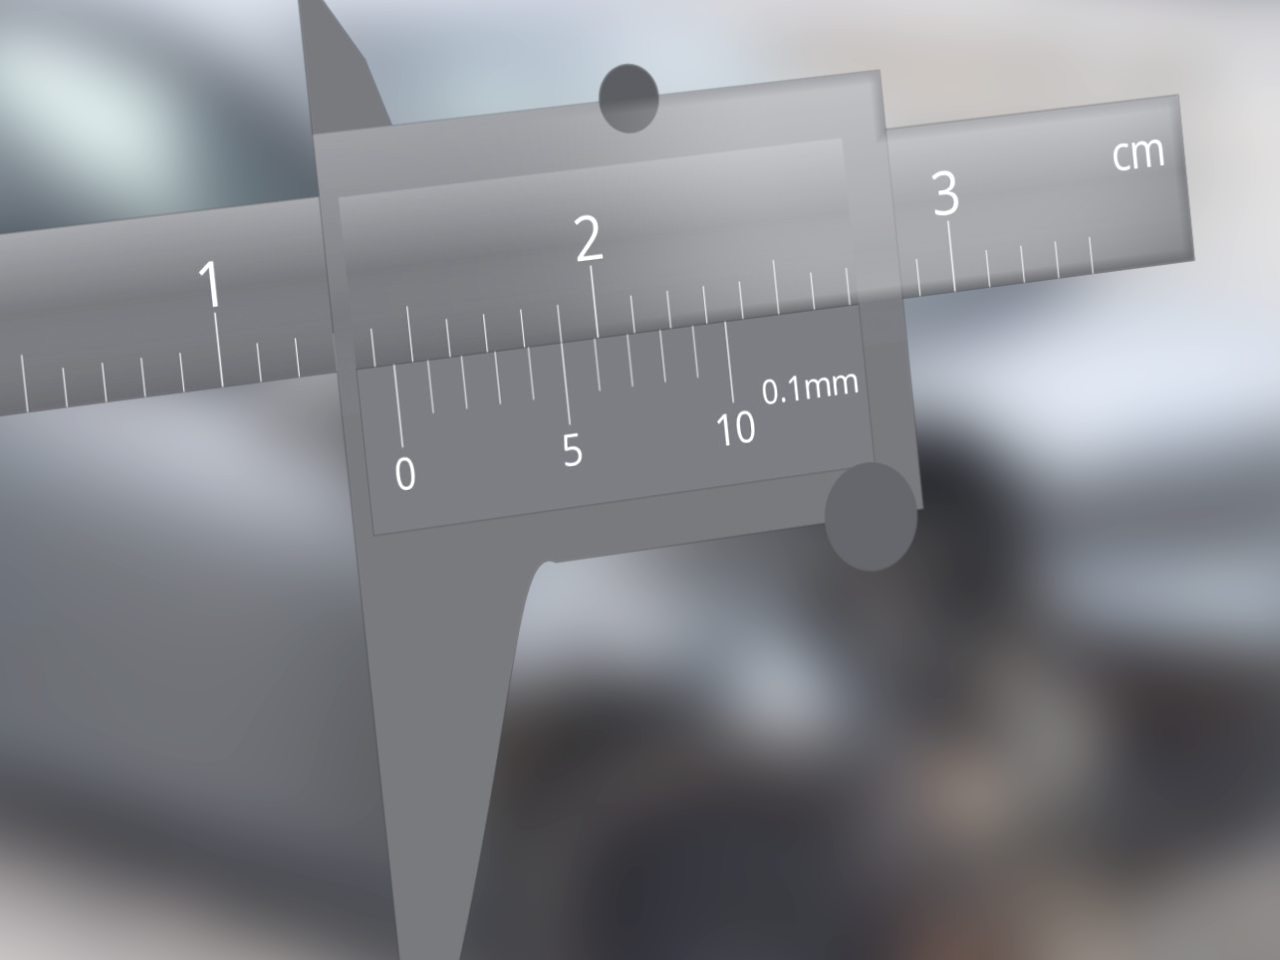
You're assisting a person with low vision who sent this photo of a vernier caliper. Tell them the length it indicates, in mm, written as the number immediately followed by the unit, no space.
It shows 14.5mm
